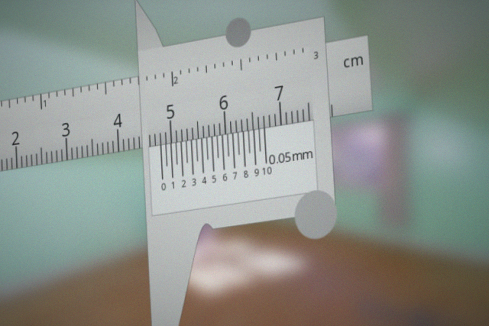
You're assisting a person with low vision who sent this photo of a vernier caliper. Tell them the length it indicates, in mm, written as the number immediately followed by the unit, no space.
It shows 48.0mm
